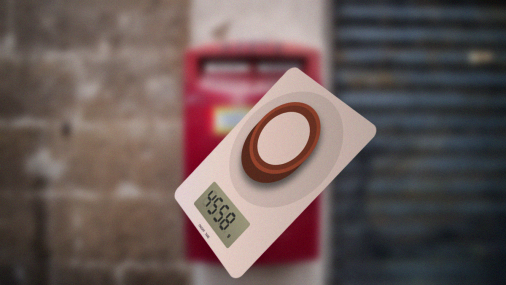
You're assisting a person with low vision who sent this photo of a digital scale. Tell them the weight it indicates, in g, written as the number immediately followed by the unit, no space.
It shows 4558g
